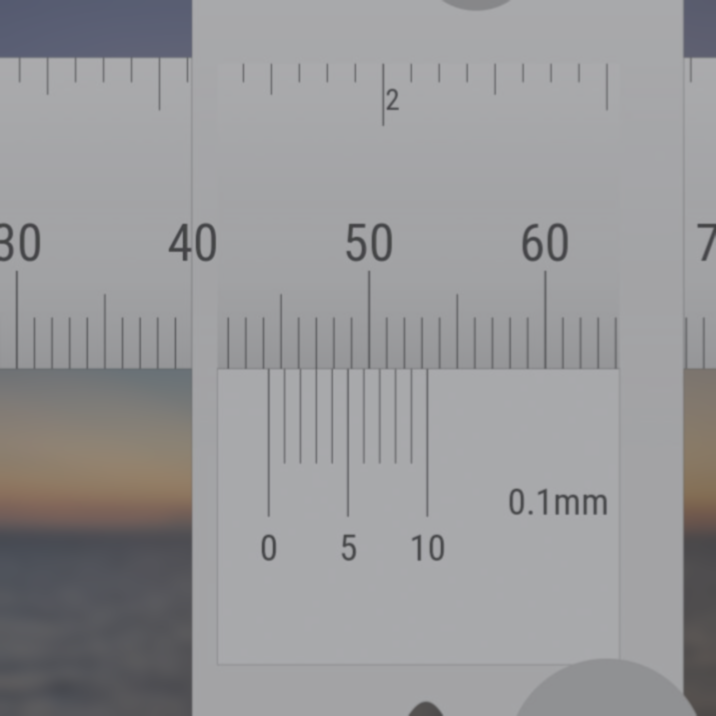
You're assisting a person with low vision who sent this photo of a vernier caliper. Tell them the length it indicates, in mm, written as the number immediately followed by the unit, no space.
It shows 44.3mm
